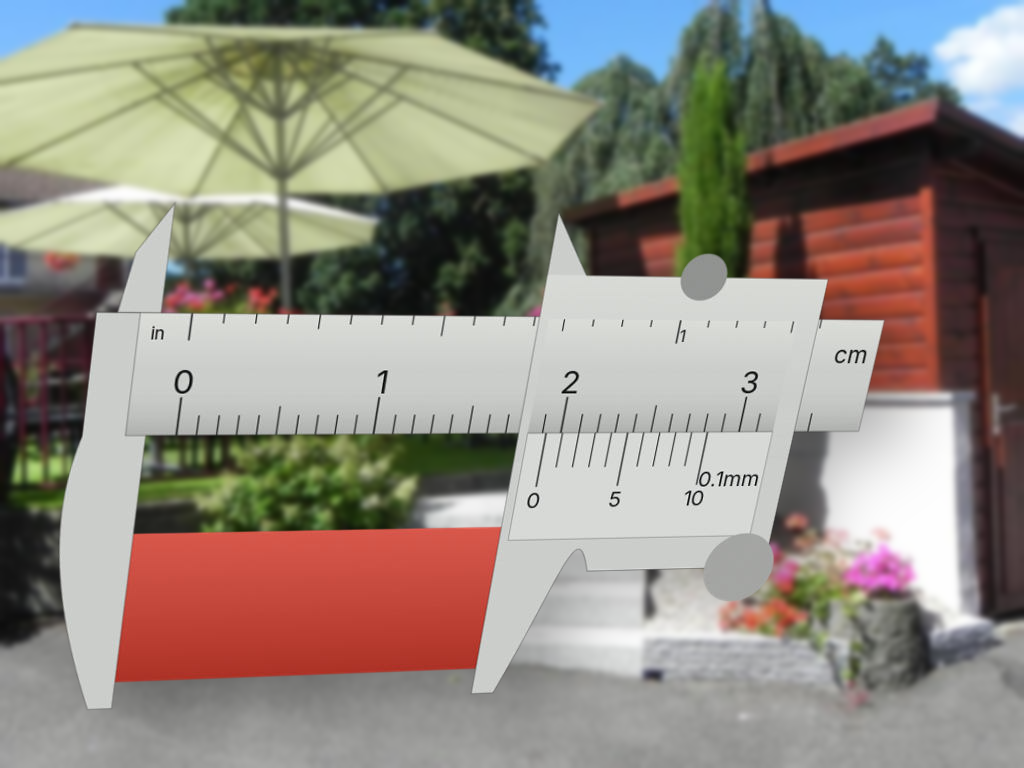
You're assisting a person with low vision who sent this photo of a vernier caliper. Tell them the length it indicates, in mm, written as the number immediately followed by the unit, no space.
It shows 19.2mm
